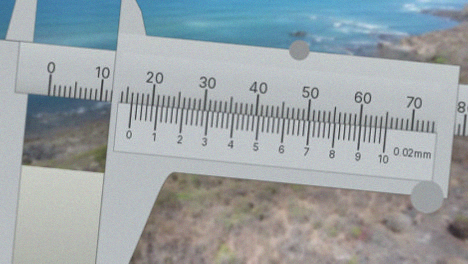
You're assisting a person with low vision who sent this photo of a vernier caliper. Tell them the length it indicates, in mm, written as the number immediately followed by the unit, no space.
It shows 16.0mm
